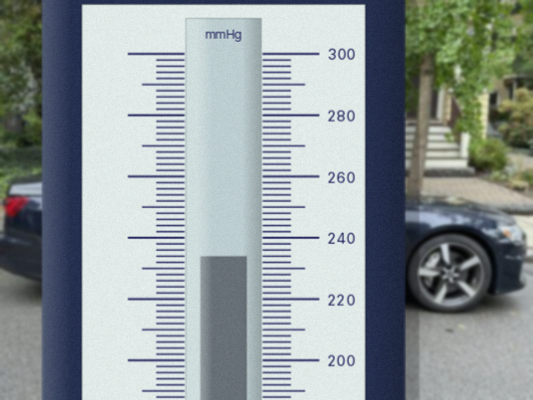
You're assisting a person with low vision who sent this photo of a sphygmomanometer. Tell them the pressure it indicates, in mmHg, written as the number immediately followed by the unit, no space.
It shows 234mmHg
